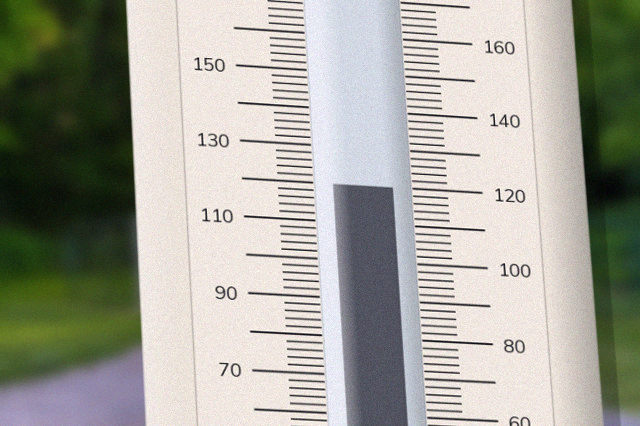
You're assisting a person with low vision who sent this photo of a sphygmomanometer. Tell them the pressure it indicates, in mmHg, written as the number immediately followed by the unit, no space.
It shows 120mmHg
